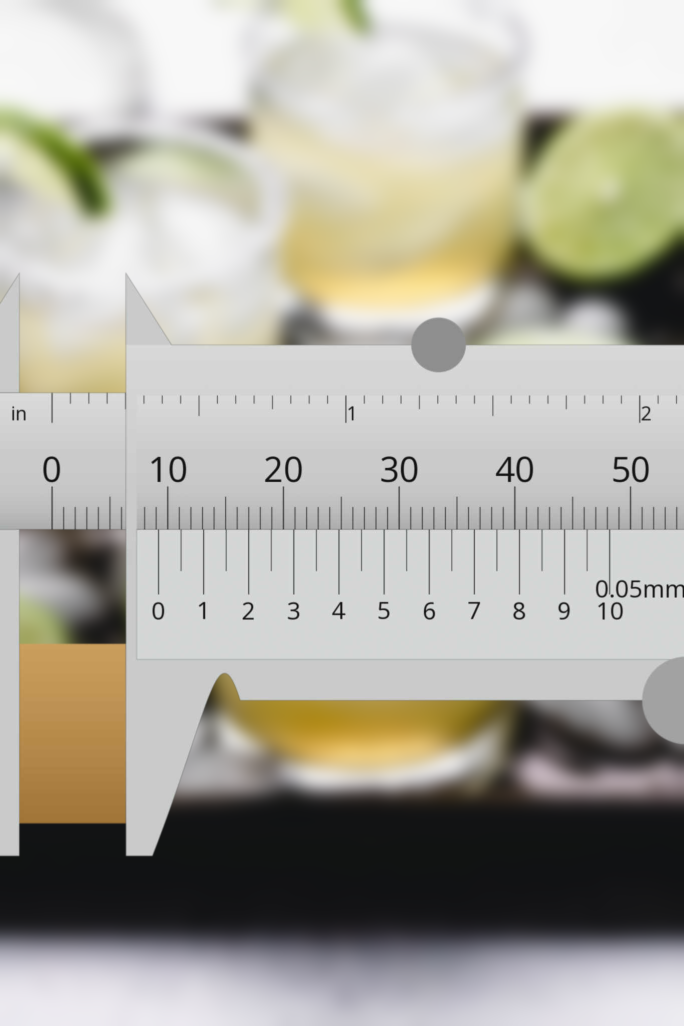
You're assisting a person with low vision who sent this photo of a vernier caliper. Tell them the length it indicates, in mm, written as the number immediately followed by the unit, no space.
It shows 9.2mm
